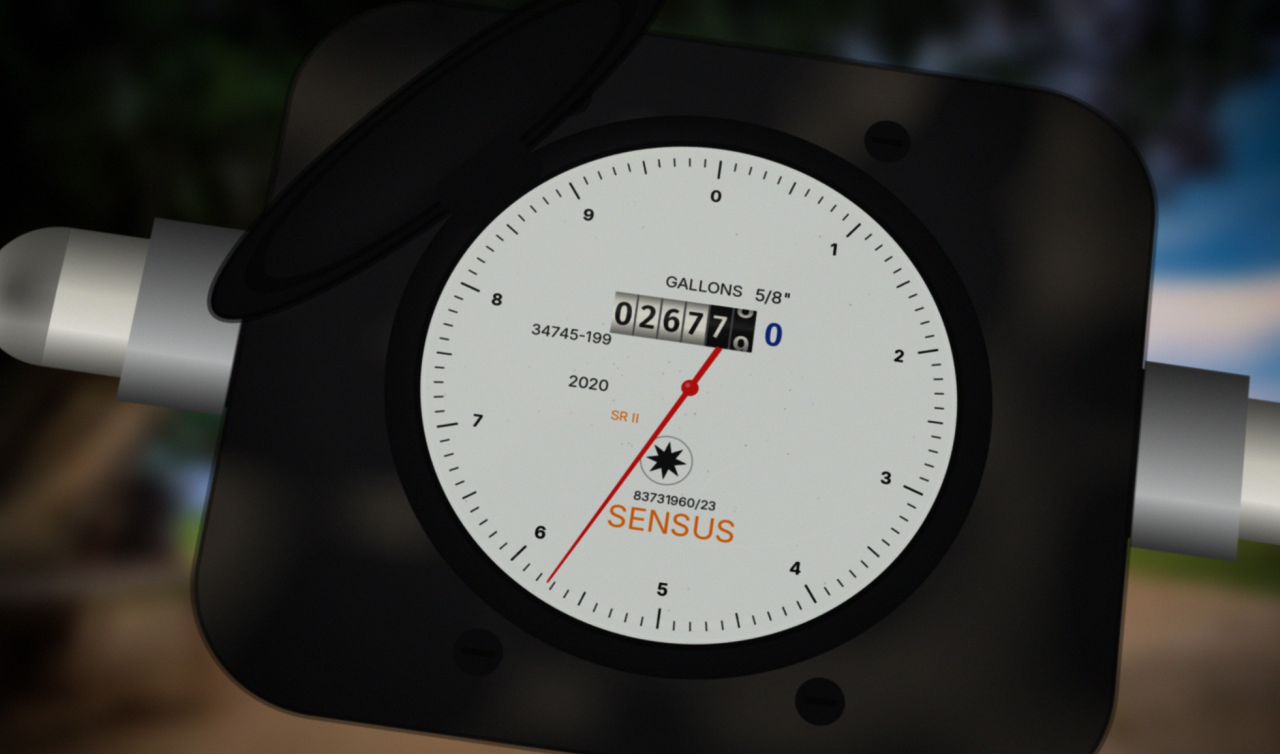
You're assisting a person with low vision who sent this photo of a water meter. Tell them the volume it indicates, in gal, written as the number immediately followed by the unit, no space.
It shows 267785.7gal
